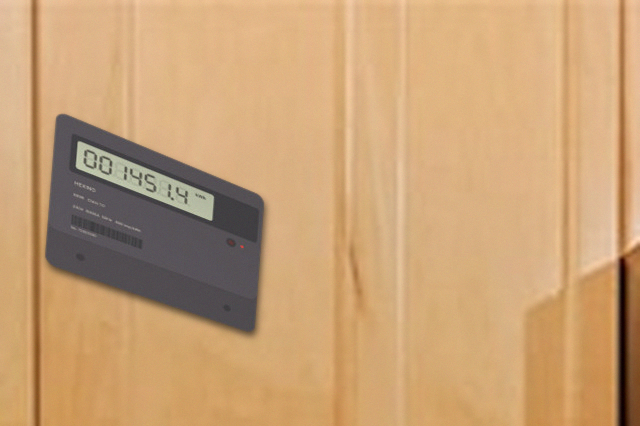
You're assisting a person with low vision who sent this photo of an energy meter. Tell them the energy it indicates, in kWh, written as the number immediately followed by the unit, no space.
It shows 1451.4kWh
